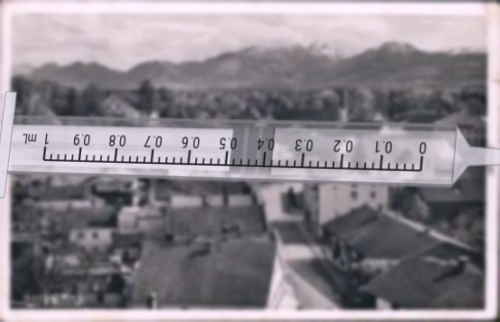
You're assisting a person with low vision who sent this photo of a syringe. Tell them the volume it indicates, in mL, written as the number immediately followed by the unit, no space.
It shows 0.38mL
